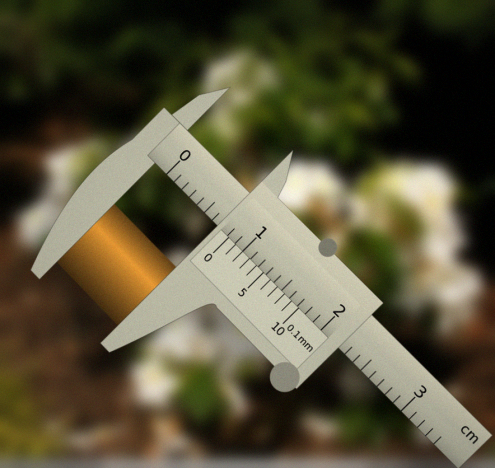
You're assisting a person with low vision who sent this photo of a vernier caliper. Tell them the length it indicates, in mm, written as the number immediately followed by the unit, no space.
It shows 8.2mm
